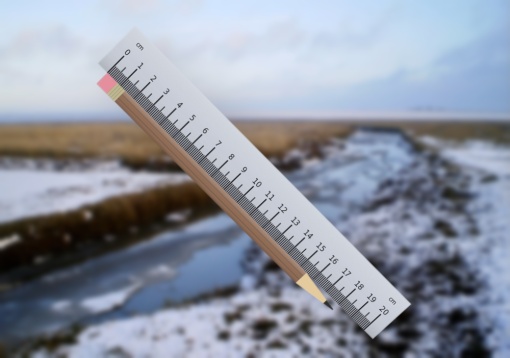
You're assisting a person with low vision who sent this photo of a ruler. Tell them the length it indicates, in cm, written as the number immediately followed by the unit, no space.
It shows 18cm
